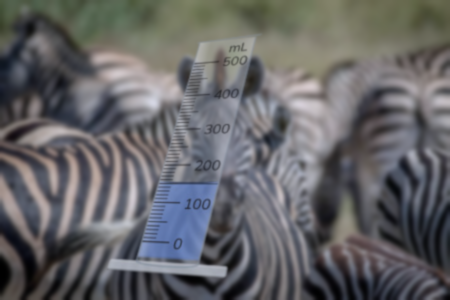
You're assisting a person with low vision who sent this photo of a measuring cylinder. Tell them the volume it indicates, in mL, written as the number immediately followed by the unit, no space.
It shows 150mL
